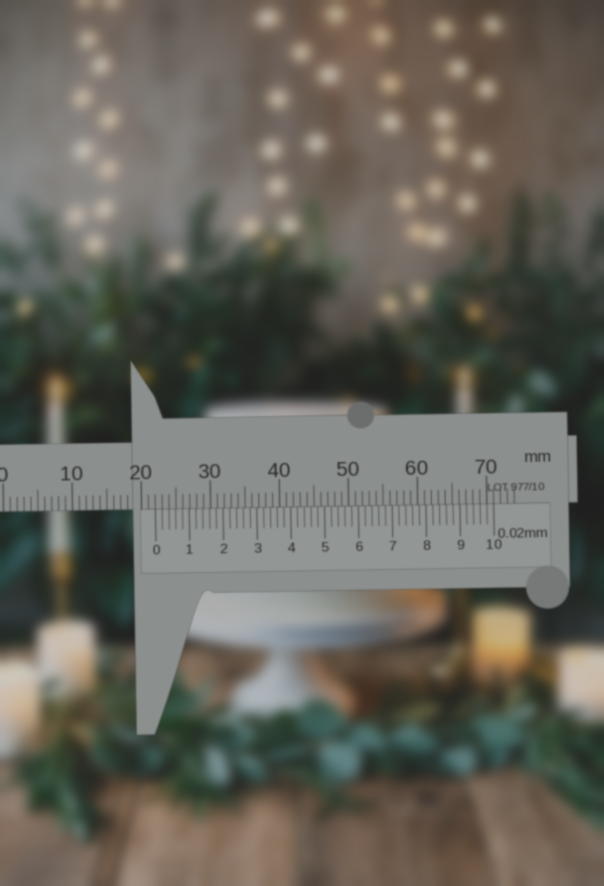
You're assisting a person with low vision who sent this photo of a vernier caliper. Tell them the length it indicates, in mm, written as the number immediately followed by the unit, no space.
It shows 22.0mm
